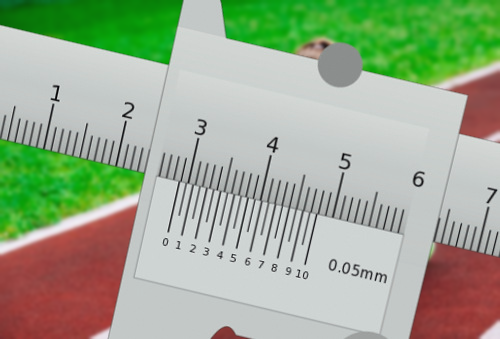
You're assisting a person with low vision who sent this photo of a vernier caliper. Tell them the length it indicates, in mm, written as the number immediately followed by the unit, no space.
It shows 28.8mm
